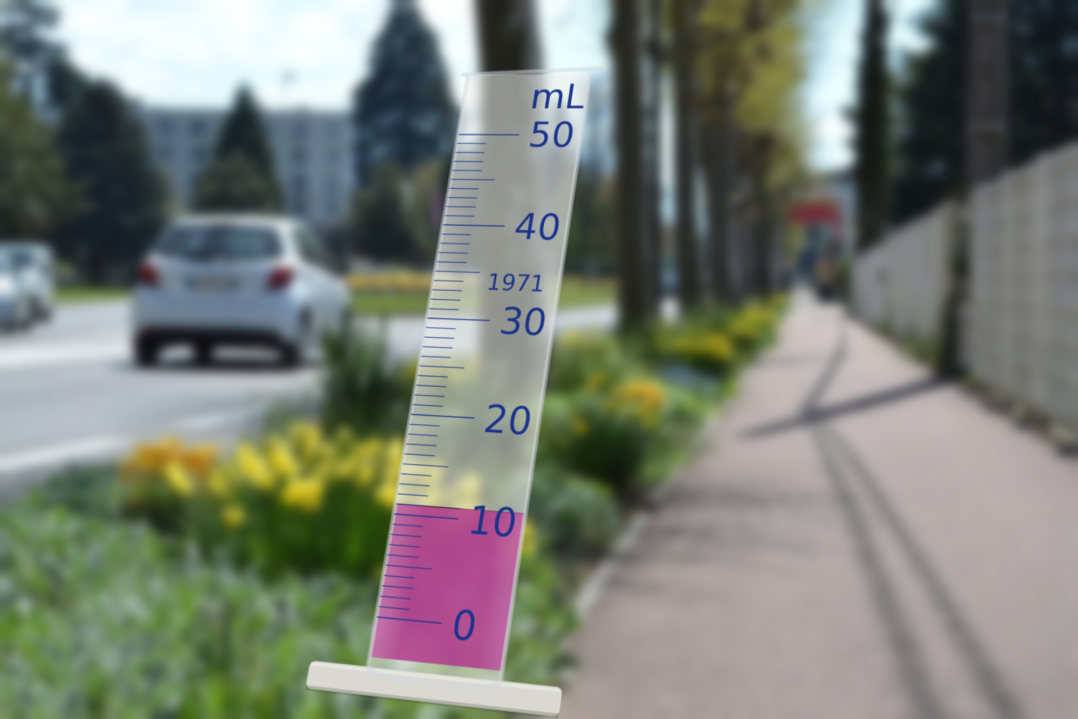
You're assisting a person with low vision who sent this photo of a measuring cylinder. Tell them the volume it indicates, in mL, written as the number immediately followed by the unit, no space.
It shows 11mL
